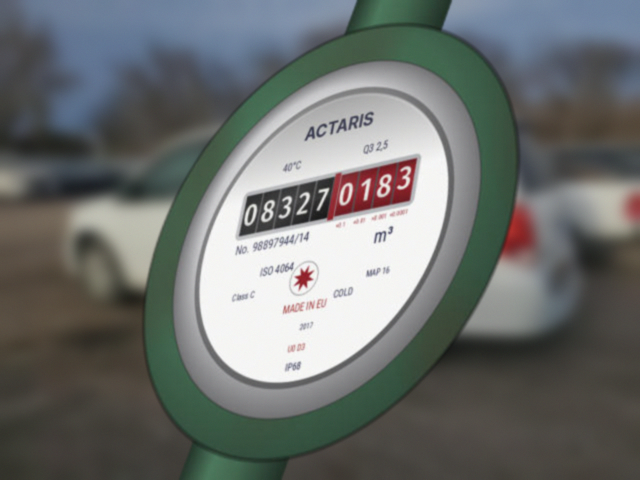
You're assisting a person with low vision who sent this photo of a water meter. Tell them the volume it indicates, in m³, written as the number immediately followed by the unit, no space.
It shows 8327.0183m³
